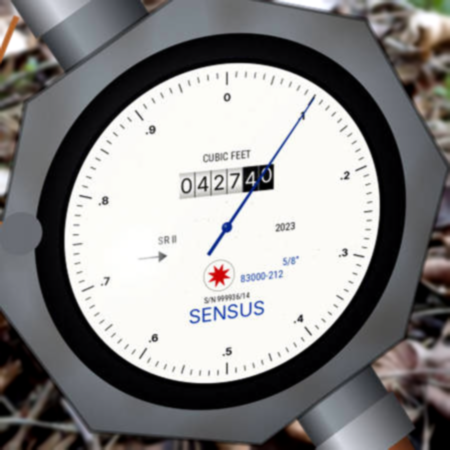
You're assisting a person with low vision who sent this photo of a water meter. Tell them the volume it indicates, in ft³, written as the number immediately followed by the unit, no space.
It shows 42740.10ft³
